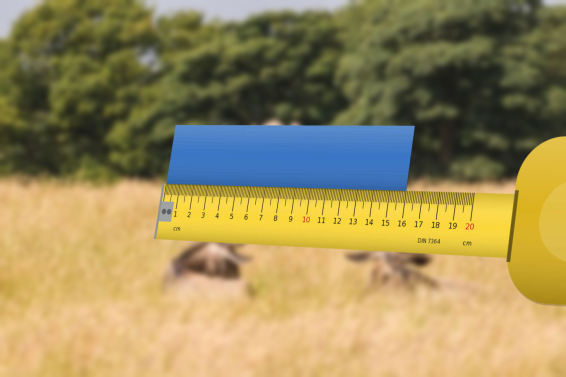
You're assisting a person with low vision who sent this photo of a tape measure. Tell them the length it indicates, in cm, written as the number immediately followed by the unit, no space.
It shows 16cm
